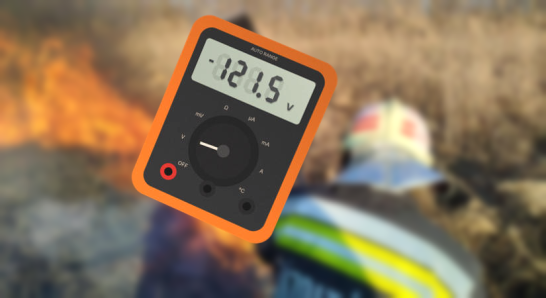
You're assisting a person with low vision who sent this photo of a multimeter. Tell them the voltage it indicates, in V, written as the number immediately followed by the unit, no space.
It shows -121.5V
